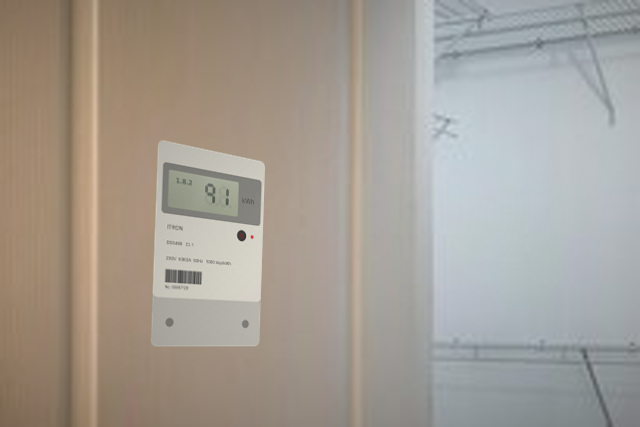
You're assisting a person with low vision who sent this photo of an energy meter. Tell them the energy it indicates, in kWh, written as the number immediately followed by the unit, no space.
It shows 91kWh
